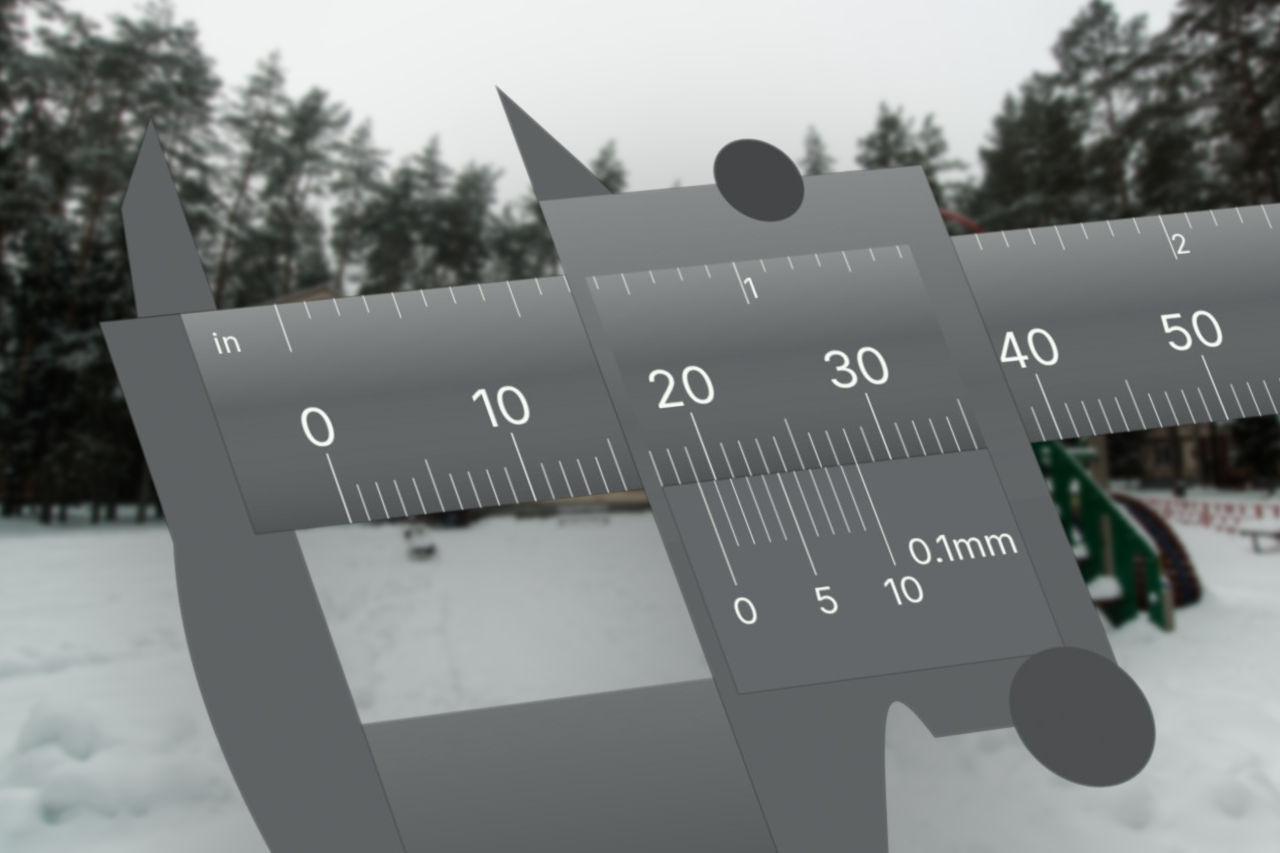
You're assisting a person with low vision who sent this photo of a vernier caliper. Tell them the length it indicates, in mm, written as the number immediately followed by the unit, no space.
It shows 19.0mm
